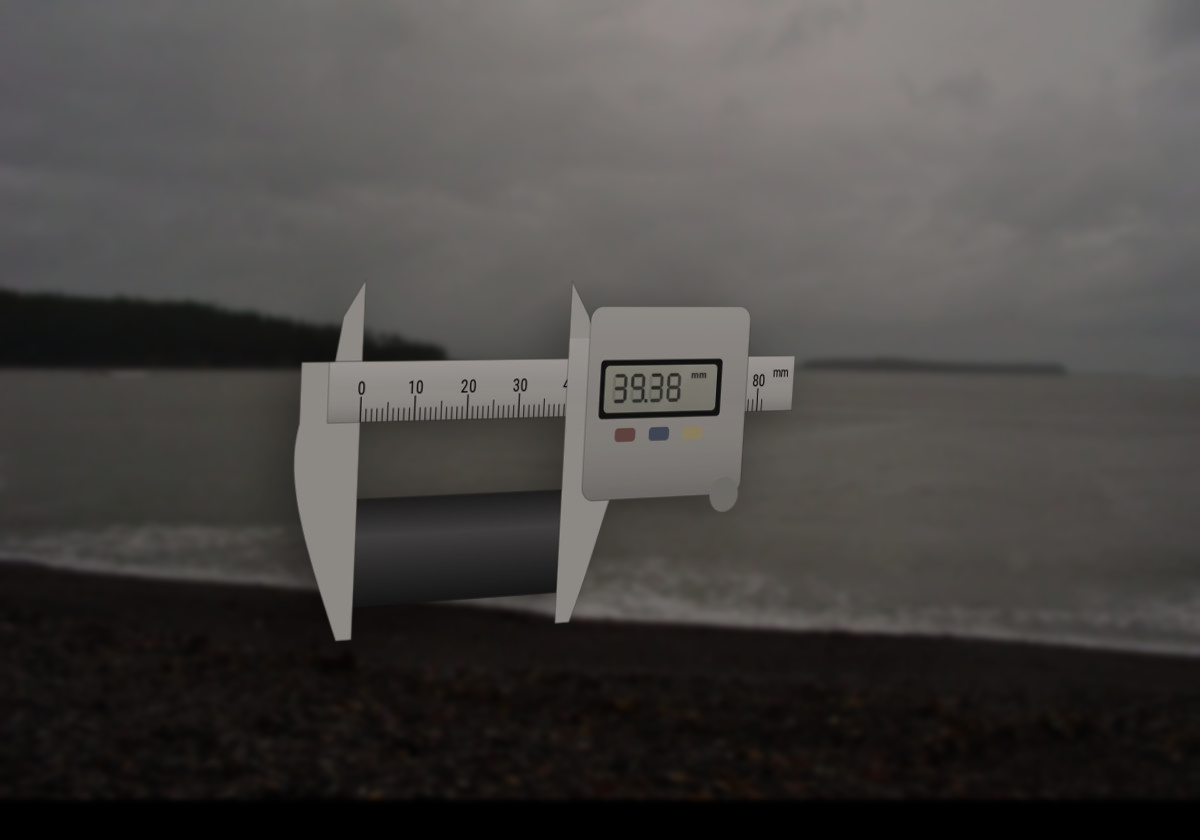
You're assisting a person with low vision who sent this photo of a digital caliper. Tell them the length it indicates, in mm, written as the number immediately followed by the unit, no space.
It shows 39.38mm
